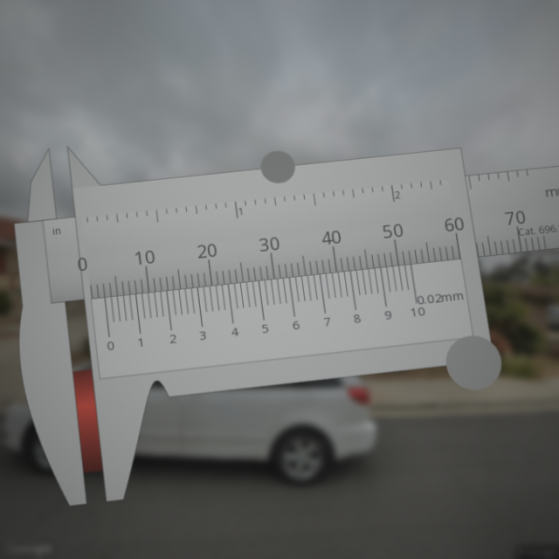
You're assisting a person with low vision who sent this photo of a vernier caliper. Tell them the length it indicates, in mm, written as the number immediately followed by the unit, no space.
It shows 3.0mm
